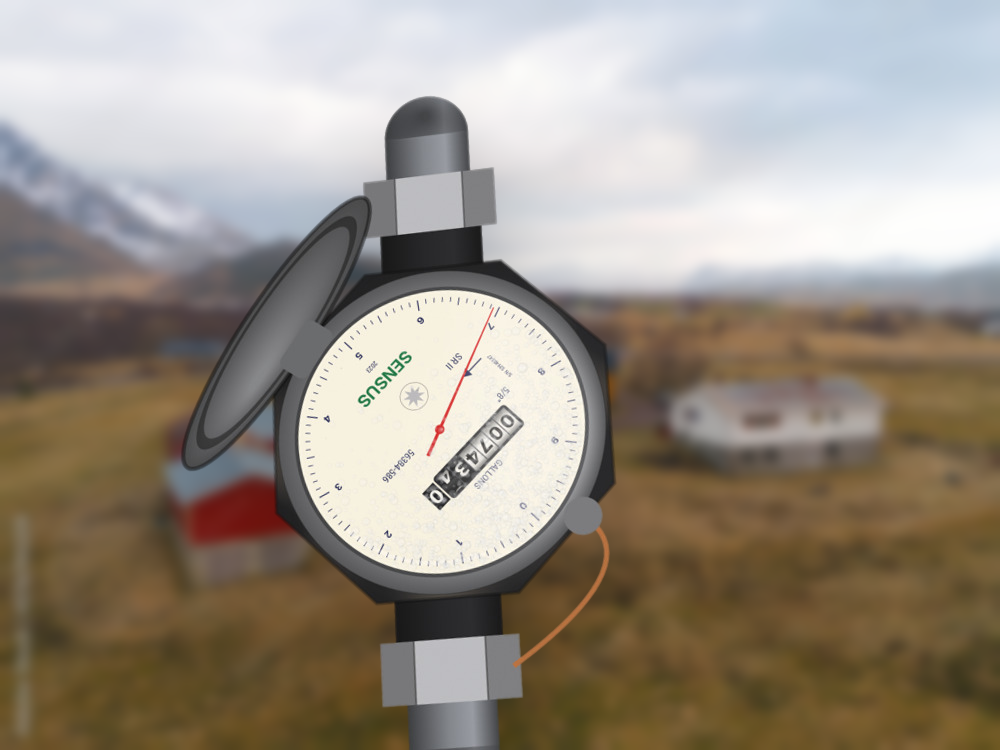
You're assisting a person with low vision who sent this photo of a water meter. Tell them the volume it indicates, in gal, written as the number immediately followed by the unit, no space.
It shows 74336.9gal
